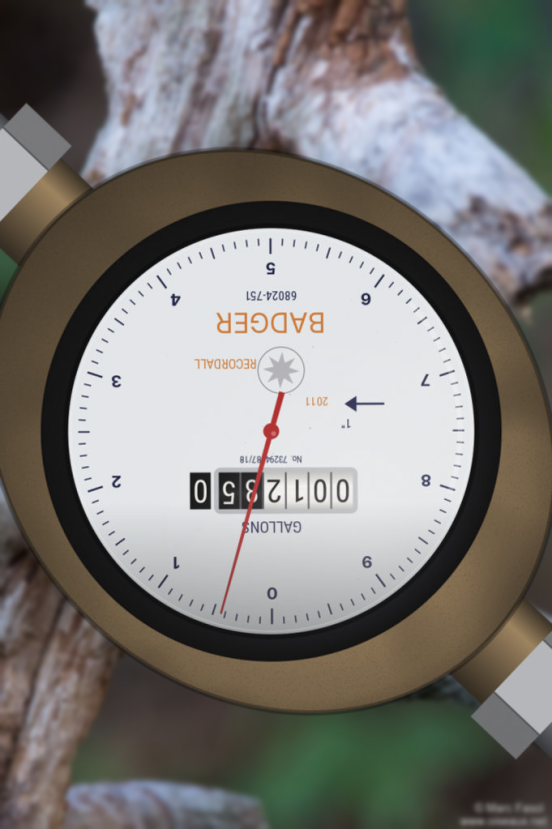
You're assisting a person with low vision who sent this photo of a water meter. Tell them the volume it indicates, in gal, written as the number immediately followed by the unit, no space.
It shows 12850.4gal
